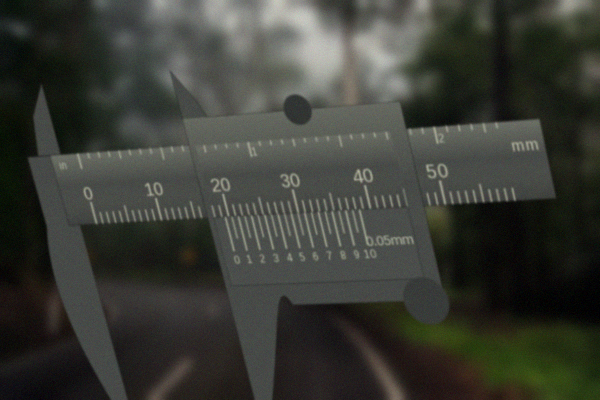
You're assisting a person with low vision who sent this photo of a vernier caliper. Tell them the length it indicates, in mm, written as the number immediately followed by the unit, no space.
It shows 19.5mm
